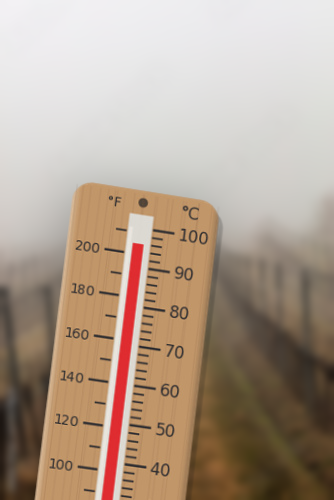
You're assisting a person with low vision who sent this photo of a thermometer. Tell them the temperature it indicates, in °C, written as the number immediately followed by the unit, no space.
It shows 96°C
